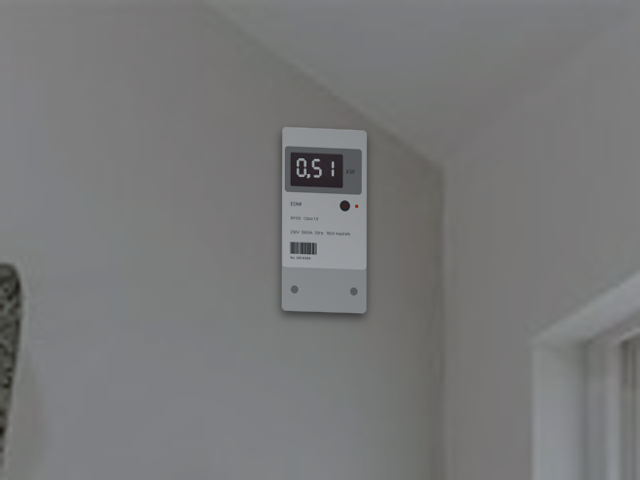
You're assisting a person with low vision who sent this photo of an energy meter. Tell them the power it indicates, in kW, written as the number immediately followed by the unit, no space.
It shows 0.51kW
